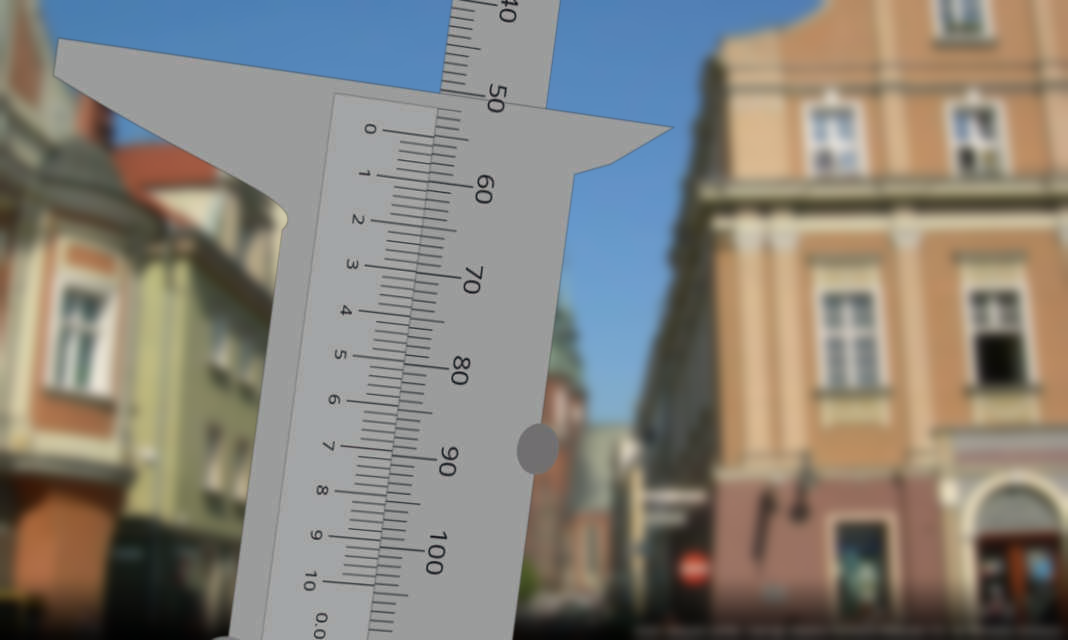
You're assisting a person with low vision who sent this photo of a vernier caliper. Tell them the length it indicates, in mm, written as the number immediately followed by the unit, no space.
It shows 55.2mm
